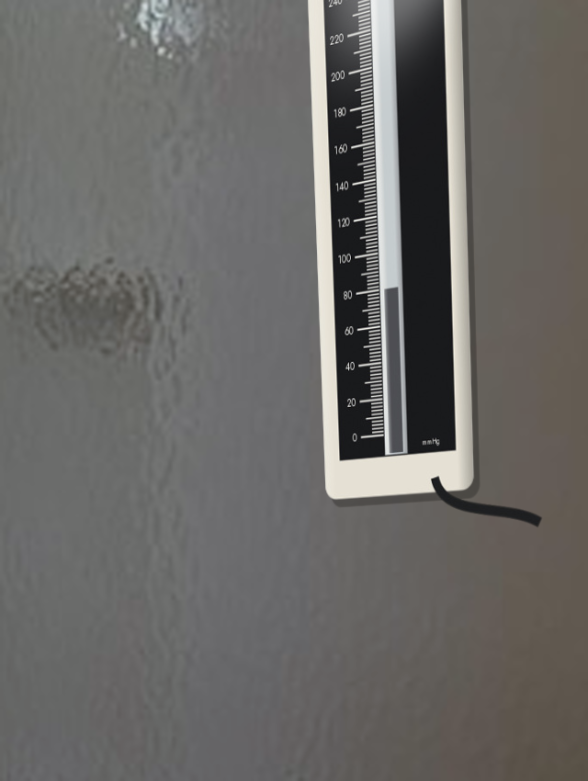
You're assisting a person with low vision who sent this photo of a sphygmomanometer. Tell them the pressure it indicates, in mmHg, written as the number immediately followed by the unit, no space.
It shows 80mmHg
